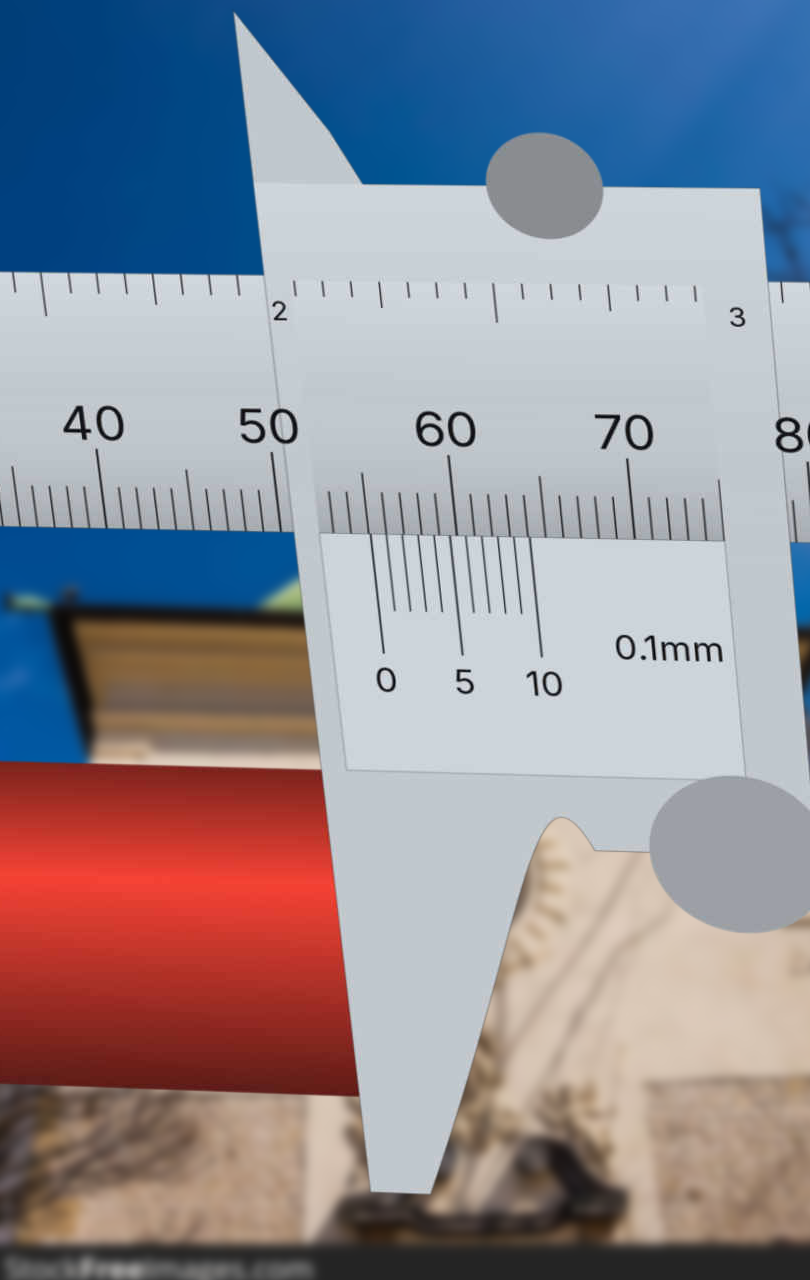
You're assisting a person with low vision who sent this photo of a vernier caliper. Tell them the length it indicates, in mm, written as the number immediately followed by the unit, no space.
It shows 55.1mm
